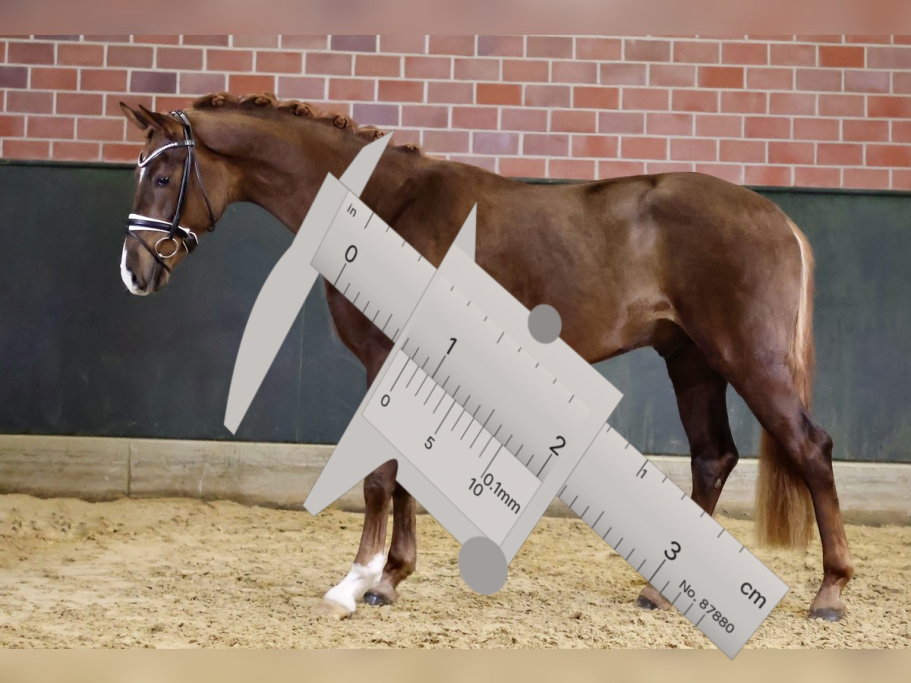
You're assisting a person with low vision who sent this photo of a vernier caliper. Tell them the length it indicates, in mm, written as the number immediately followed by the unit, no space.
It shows 7.8mm
